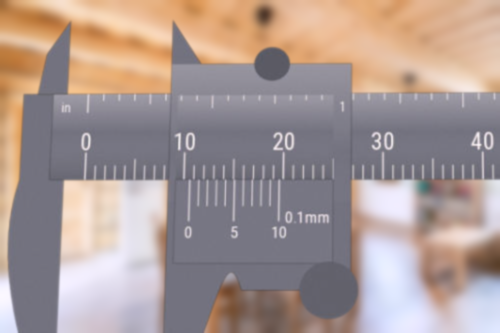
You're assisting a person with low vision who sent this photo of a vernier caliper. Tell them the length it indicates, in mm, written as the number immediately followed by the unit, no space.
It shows 10.6mm
